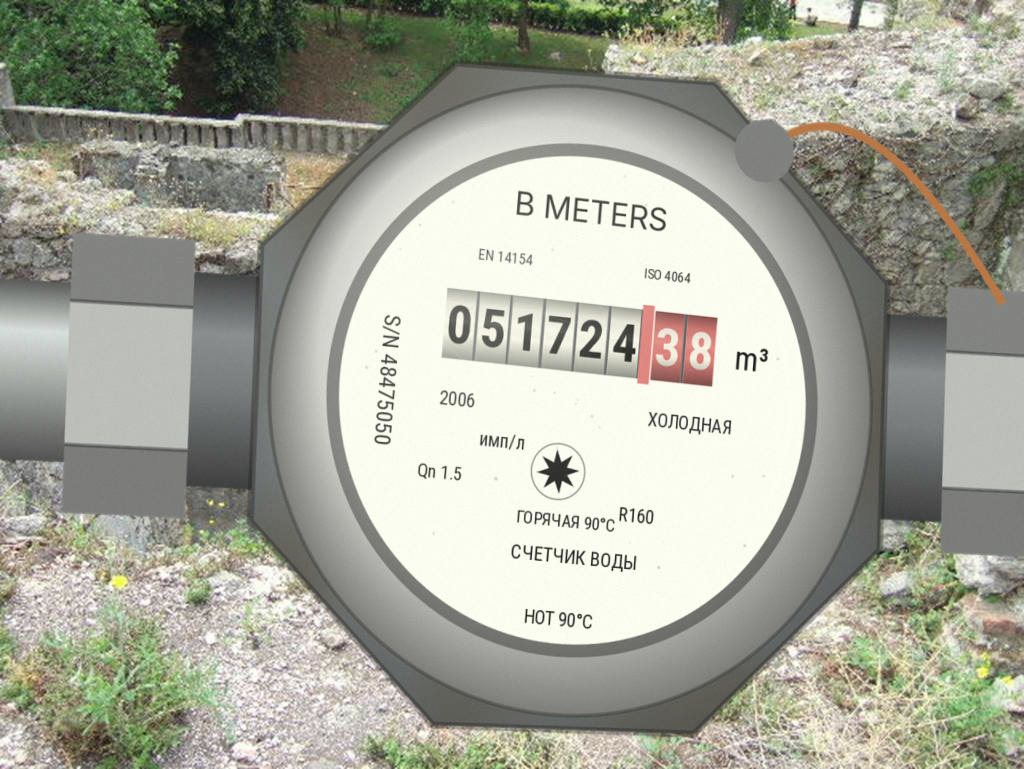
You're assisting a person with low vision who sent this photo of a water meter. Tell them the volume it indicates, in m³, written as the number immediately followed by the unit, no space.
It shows 51724.38m³
